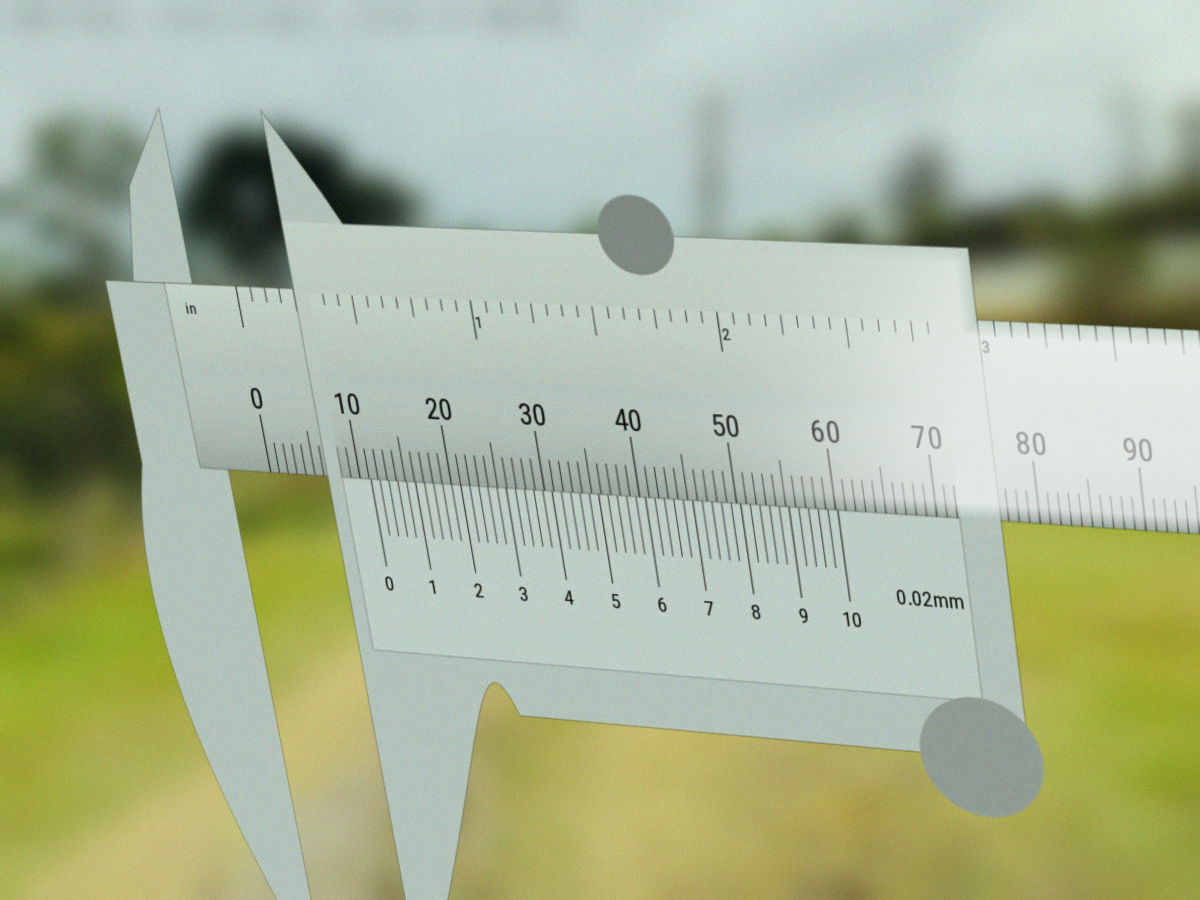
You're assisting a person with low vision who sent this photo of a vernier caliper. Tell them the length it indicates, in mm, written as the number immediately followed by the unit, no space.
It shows 11.2mm
